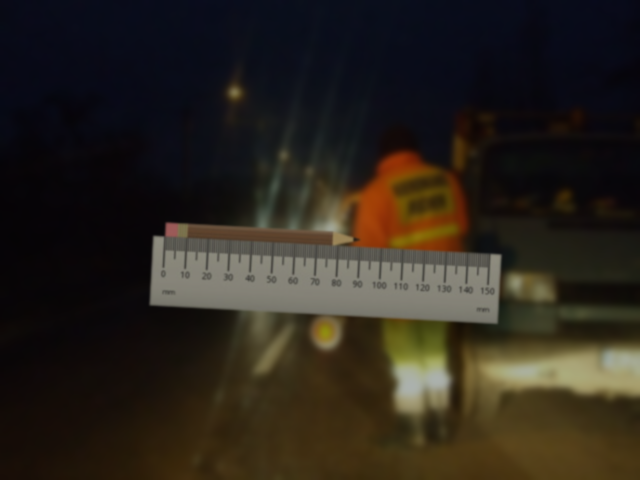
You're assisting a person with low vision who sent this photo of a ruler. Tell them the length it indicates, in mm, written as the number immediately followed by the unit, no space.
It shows 90mm
